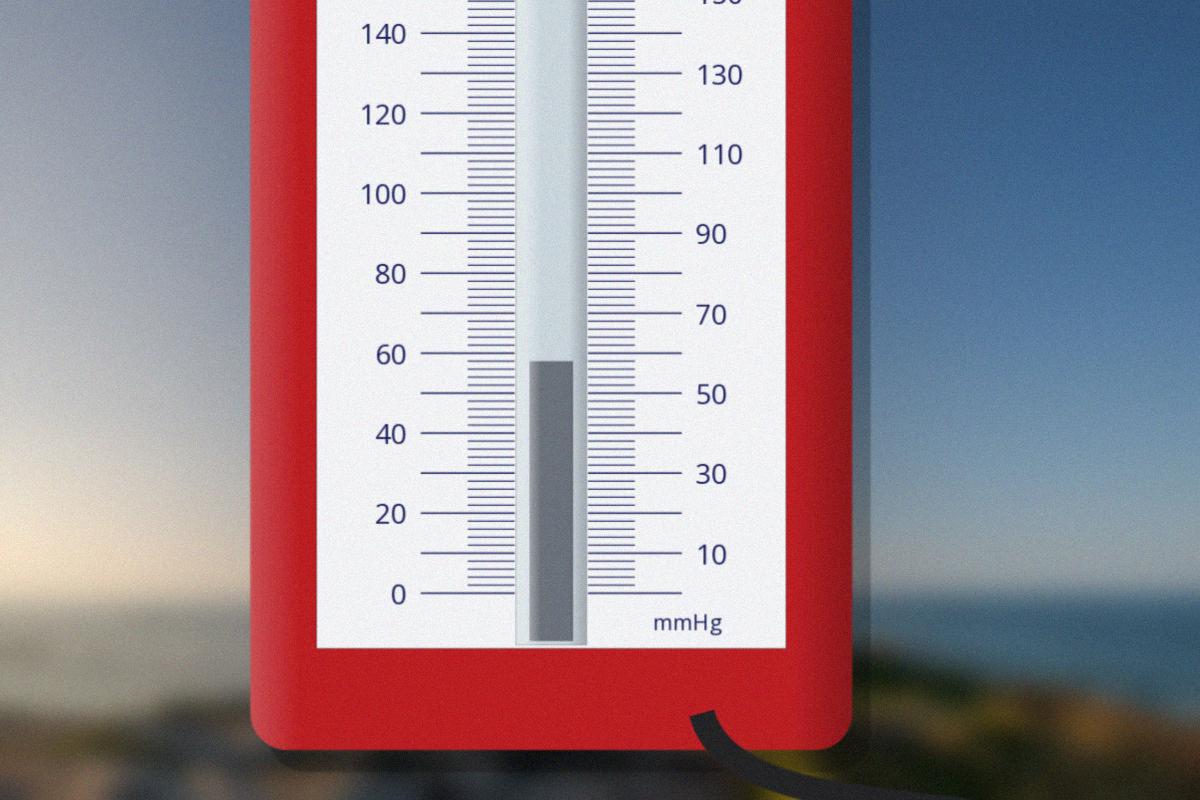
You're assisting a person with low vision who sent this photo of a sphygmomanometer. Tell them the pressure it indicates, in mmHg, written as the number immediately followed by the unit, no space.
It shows 58mmHg
